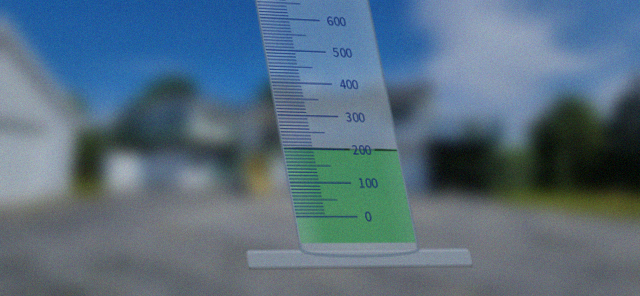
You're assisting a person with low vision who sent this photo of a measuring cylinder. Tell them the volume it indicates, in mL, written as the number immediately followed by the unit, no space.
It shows 200mL
